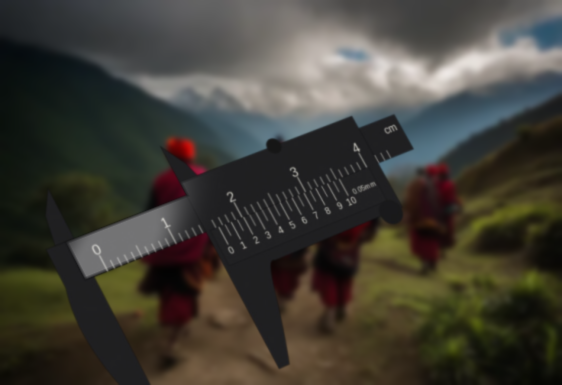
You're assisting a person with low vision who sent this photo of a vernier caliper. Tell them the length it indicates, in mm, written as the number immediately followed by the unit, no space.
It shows 16.4mm
